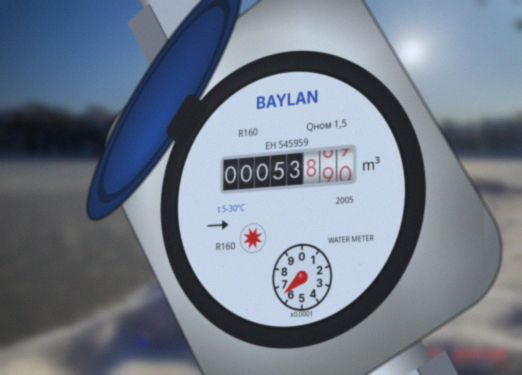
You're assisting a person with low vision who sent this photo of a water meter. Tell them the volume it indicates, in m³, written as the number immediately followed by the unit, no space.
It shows 53.8896m³
